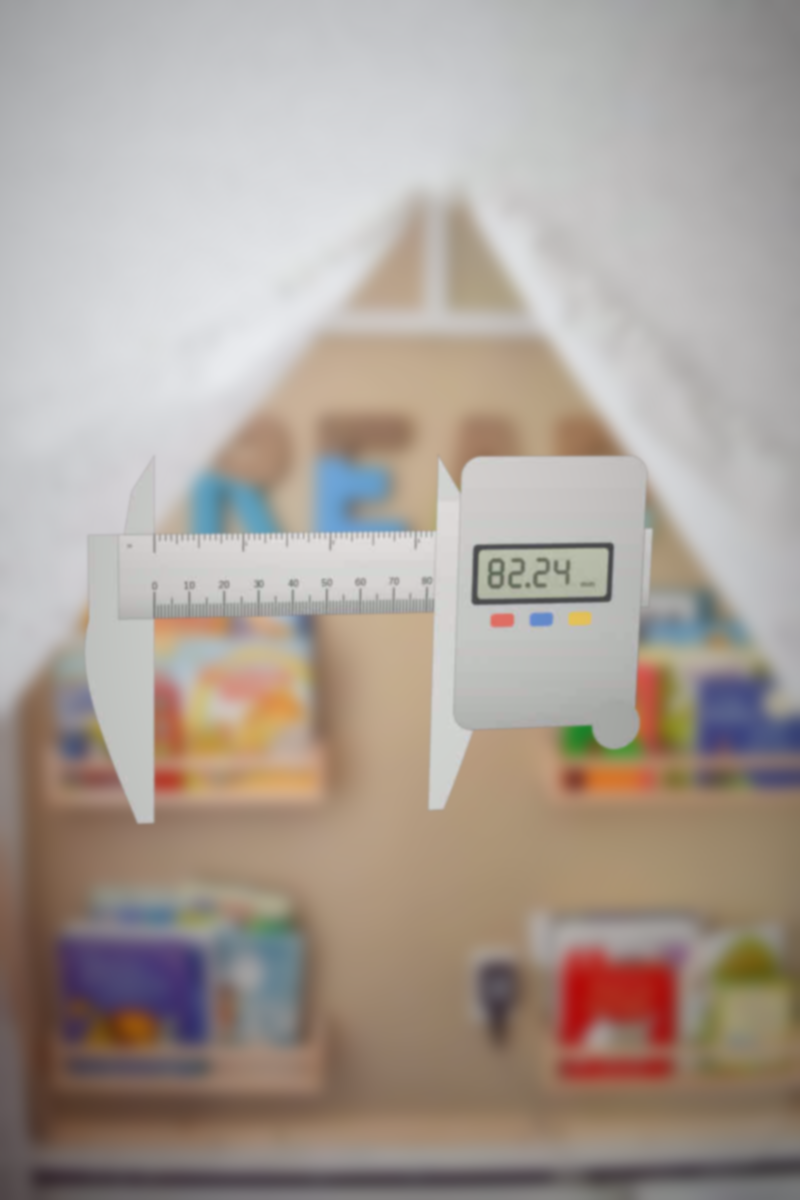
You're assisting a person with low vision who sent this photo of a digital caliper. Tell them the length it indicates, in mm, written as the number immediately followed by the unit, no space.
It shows 82.24mm
